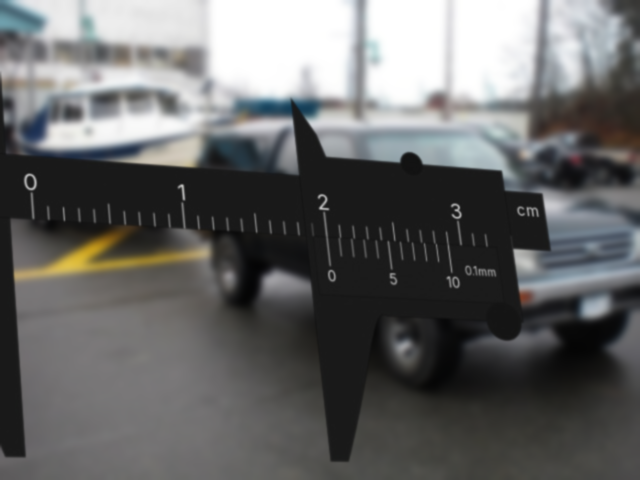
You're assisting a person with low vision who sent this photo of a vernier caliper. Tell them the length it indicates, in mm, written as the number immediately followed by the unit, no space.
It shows 20.0mm
